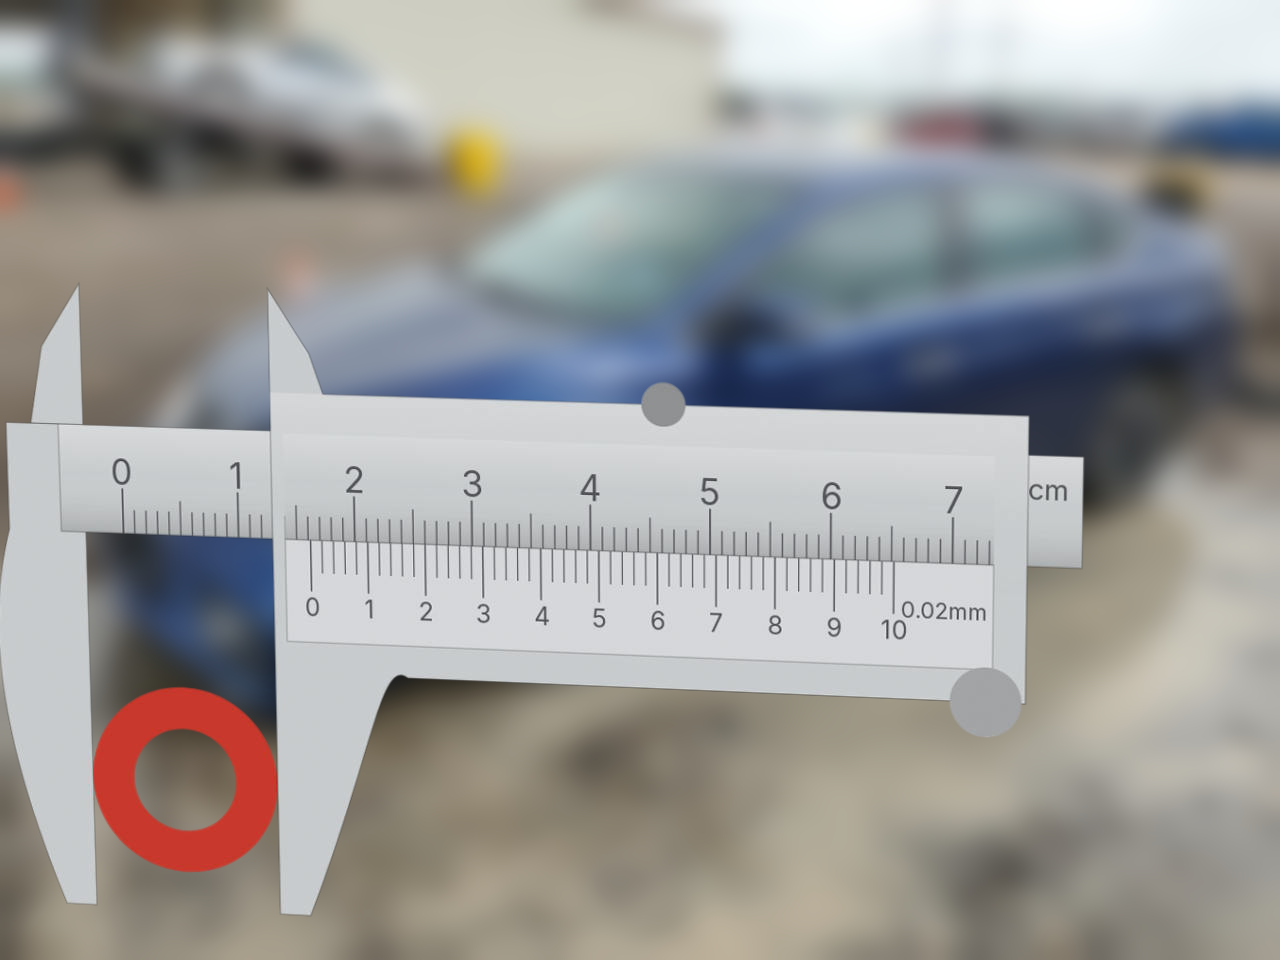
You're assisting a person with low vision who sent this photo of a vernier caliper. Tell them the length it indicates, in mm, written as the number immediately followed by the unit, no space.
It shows 16.2mm
